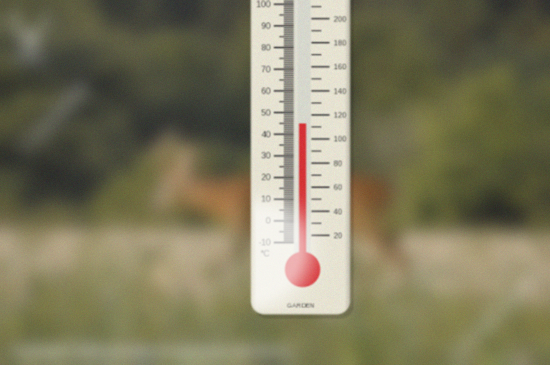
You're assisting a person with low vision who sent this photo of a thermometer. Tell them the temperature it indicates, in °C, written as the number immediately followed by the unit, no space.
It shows 45°C
